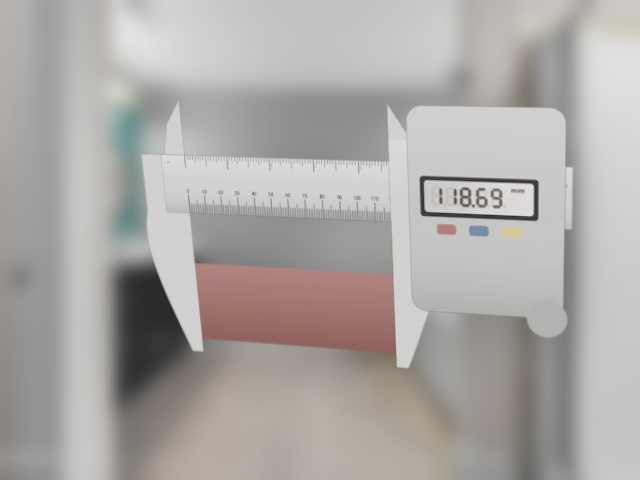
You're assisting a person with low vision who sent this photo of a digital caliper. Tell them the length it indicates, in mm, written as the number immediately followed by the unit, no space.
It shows 118.69mm
